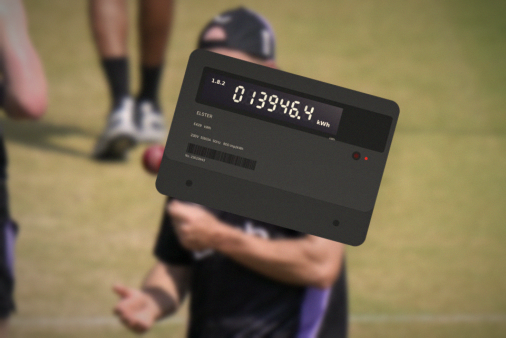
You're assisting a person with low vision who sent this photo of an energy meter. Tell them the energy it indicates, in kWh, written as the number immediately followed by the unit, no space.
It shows 13946.4kWh
